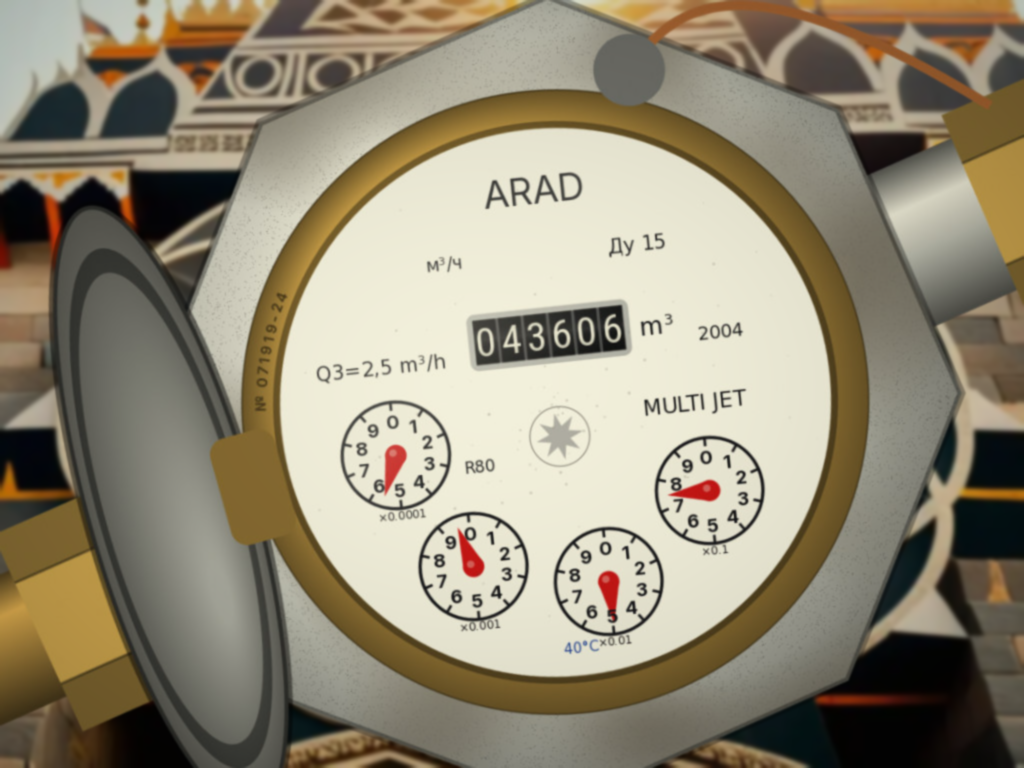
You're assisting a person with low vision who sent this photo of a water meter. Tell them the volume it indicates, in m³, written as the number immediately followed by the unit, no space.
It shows 43606.7495m³
